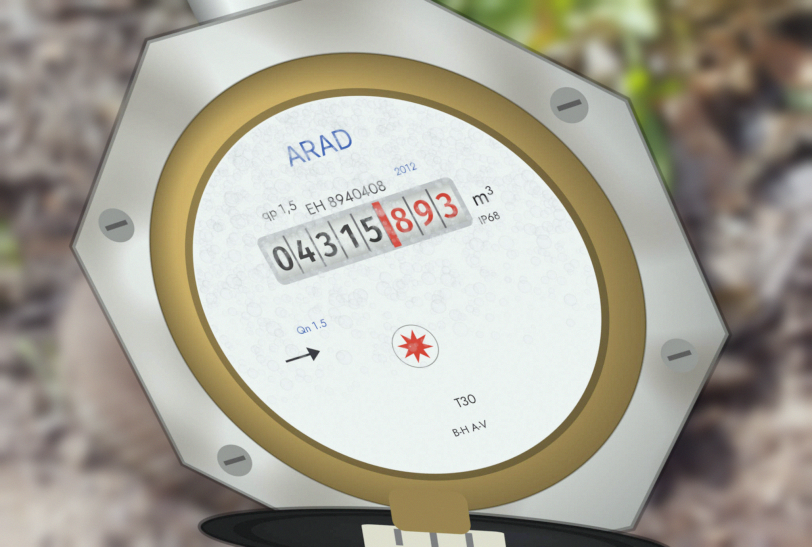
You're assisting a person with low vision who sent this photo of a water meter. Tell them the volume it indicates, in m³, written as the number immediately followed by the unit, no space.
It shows 4315.893m³
